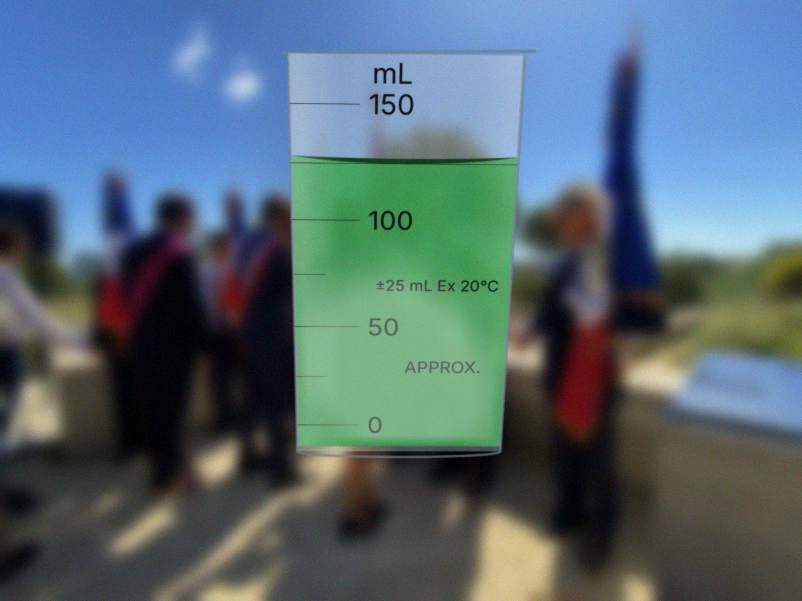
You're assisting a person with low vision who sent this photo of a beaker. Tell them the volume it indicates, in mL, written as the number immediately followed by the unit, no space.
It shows 125mL
